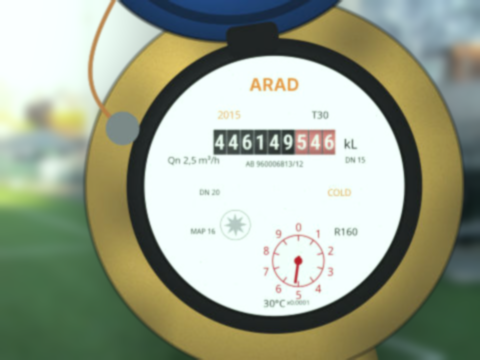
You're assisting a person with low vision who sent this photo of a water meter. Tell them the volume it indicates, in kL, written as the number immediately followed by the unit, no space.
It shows 446149.5465kL
